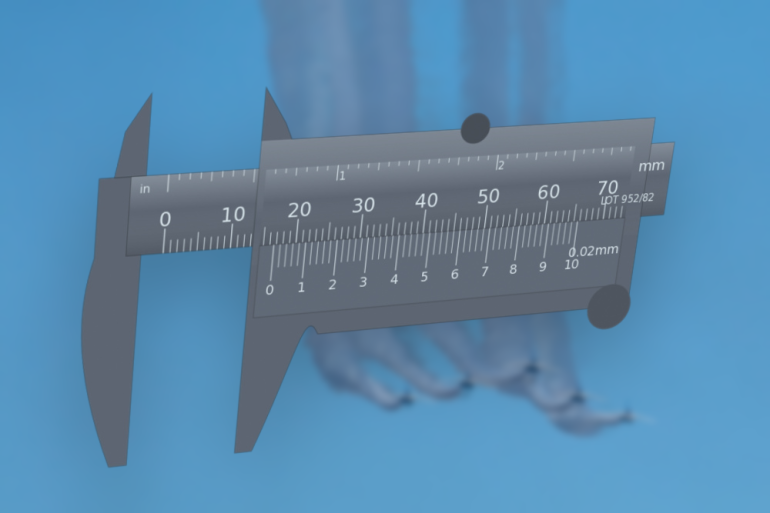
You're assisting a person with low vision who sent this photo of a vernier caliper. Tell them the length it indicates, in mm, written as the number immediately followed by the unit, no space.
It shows 16.6mm
